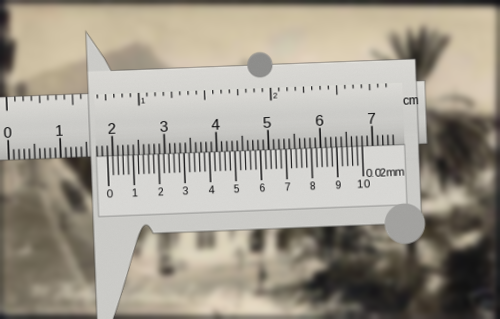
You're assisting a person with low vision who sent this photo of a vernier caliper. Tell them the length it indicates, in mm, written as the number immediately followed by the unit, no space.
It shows 19.0mm
